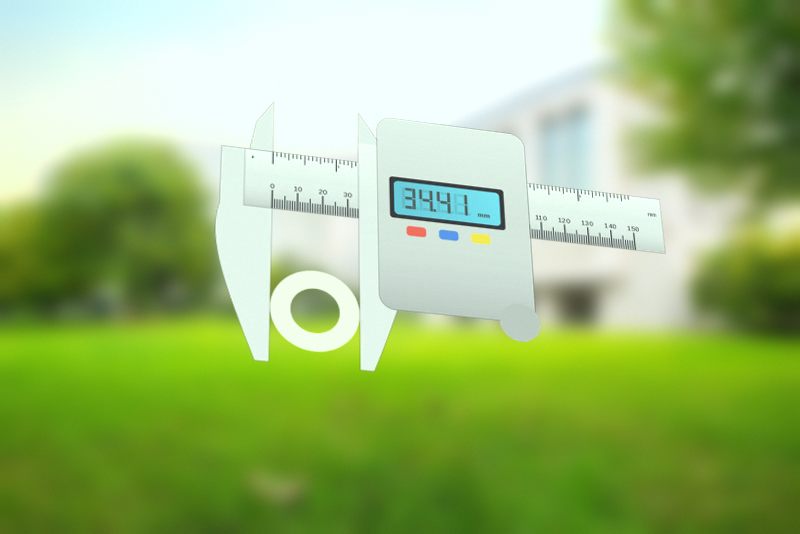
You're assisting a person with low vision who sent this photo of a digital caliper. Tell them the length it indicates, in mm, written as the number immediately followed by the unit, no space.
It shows 34.41mm
